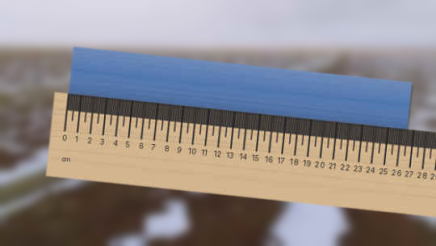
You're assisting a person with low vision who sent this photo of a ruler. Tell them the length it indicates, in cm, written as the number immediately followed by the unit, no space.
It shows 26.5cm
